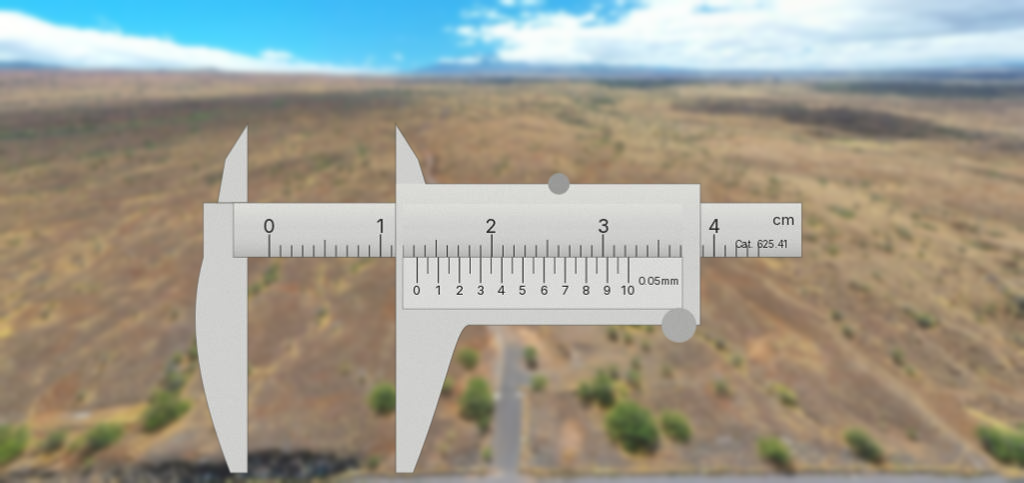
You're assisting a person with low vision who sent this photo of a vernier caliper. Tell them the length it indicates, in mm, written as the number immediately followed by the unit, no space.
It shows 13.3mm
